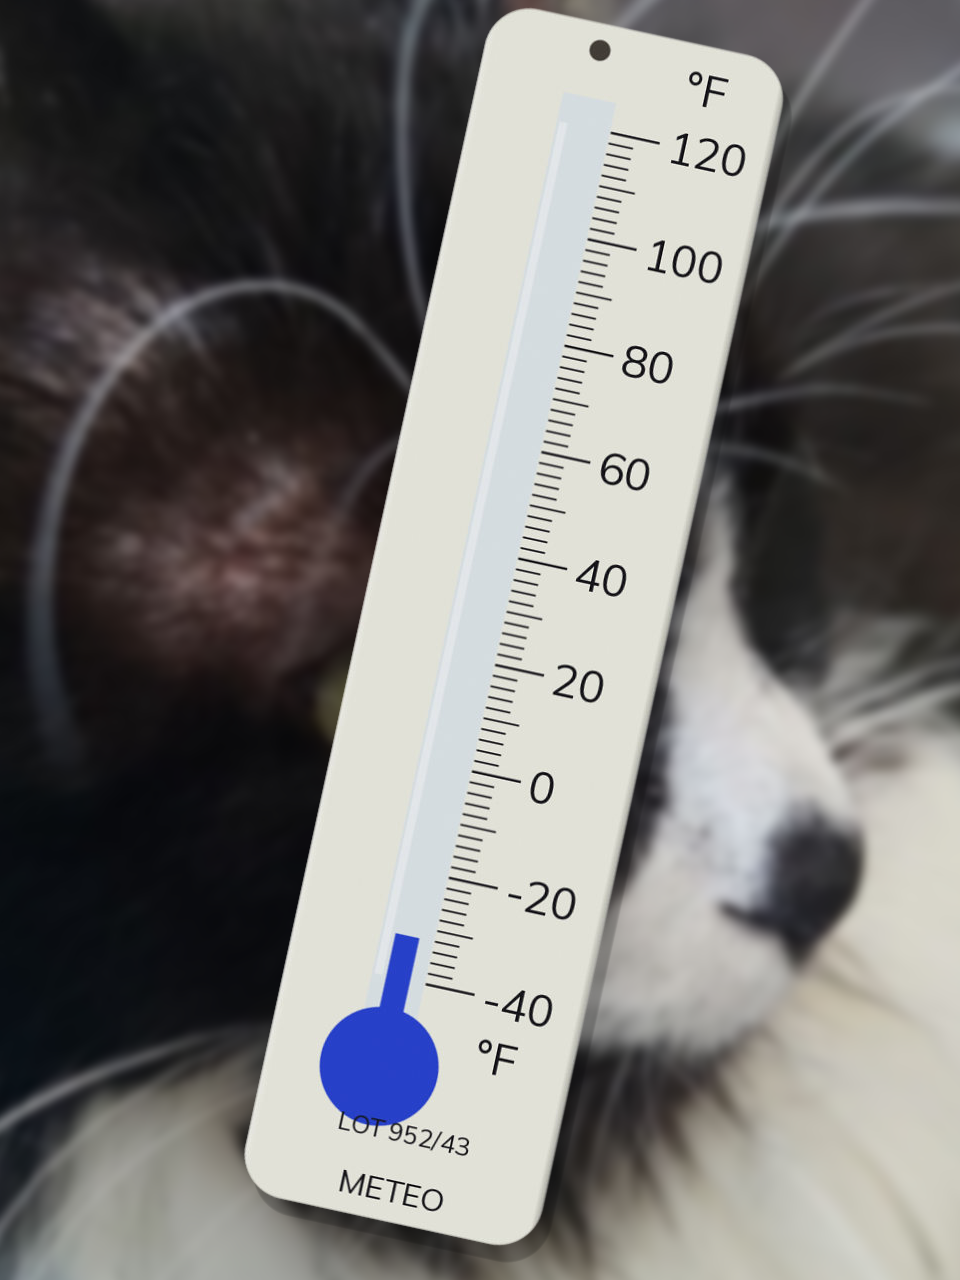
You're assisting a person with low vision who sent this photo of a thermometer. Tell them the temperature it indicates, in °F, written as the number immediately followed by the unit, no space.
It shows -32°F
